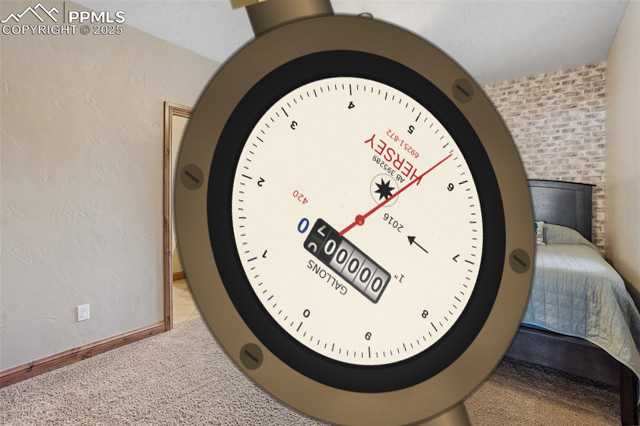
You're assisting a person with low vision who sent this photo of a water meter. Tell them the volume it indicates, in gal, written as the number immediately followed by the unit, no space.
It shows 65.6gal
